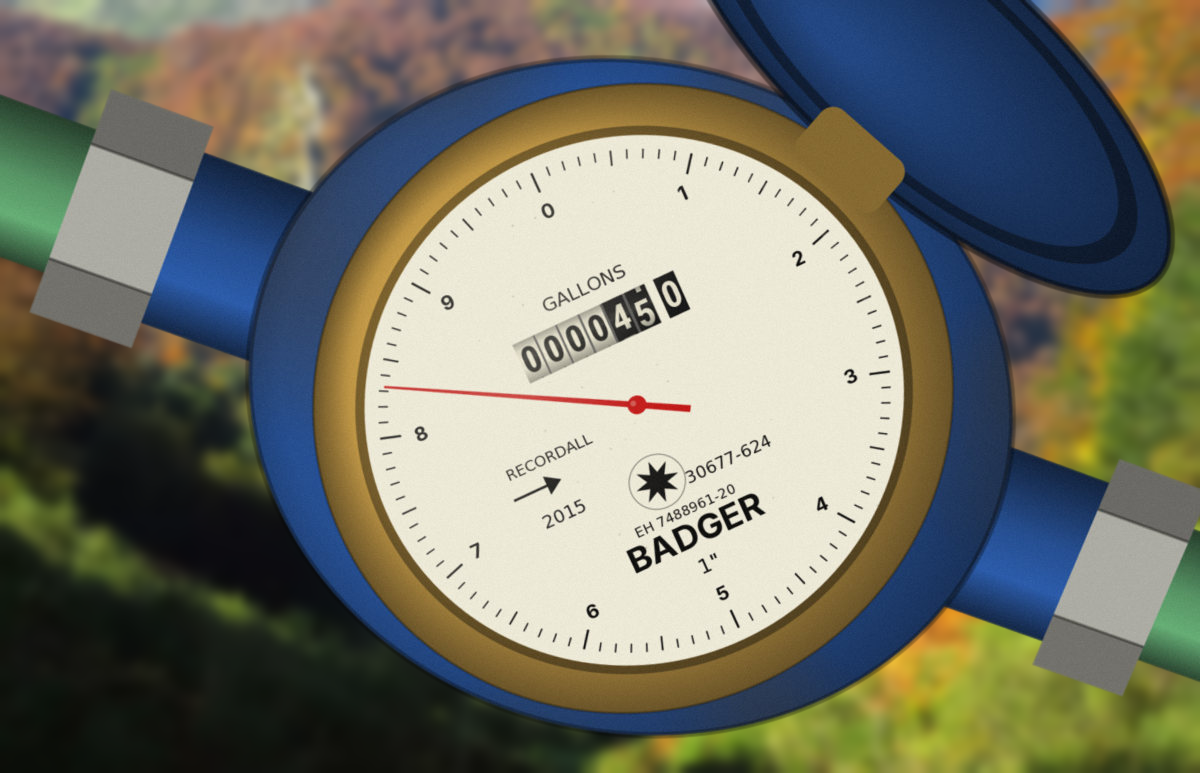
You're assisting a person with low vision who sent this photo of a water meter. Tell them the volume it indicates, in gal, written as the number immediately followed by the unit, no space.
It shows 448.3gal
